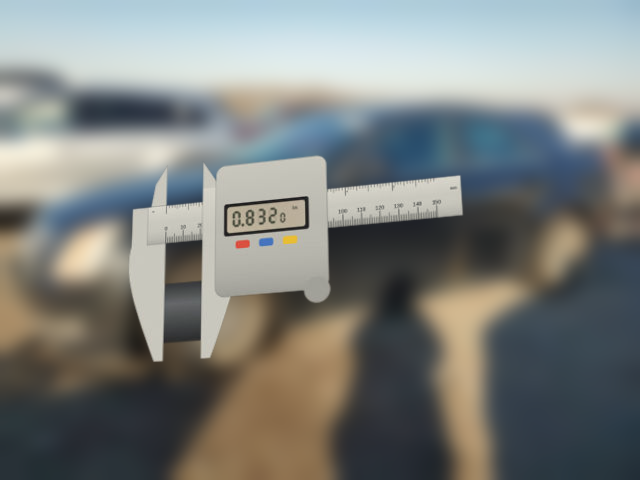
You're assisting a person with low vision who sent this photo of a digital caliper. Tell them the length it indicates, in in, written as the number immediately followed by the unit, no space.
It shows 0.8320in
